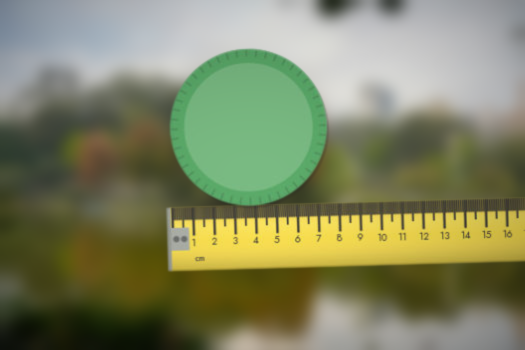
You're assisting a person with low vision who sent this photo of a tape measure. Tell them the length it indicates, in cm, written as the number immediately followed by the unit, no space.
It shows 7.5cm
